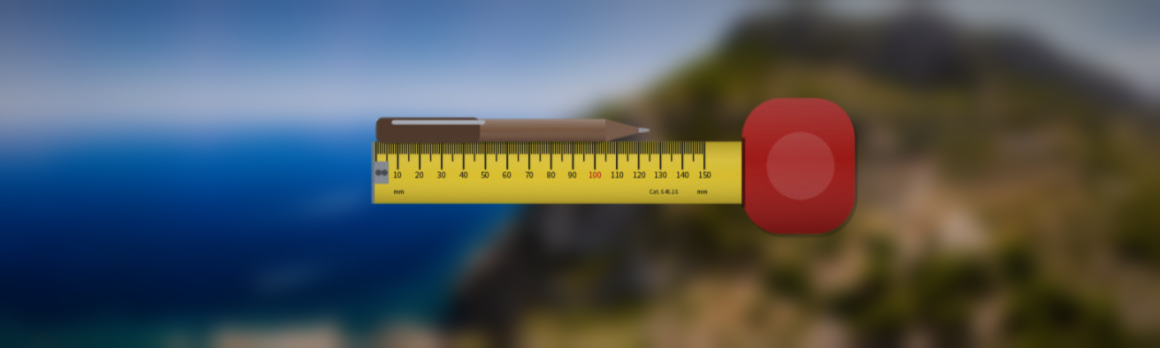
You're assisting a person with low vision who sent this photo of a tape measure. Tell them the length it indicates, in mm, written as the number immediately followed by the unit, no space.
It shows 125mm
